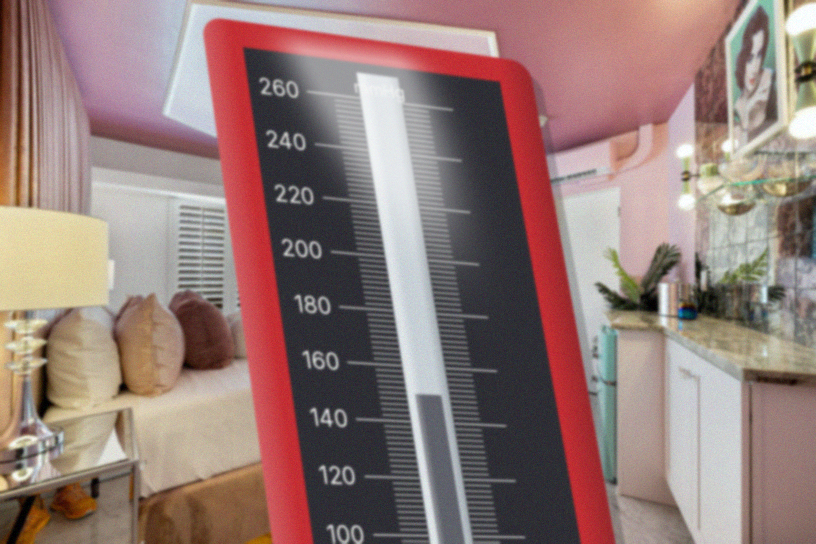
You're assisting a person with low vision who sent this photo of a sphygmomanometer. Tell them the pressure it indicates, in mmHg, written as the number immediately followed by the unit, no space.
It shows 150mmHg
